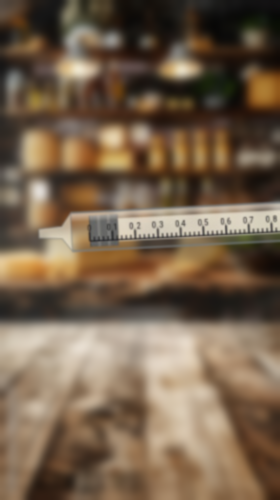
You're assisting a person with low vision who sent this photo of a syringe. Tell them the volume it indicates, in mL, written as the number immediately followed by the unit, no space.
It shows 0mL
